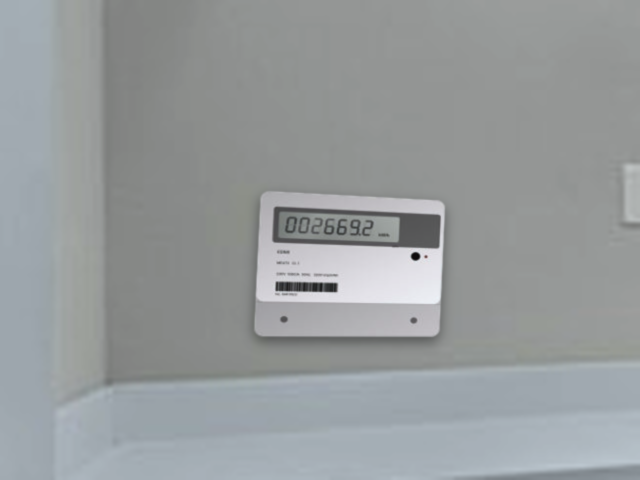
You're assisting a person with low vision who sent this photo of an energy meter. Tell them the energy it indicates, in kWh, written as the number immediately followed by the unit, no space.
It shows 2669.2kWh
